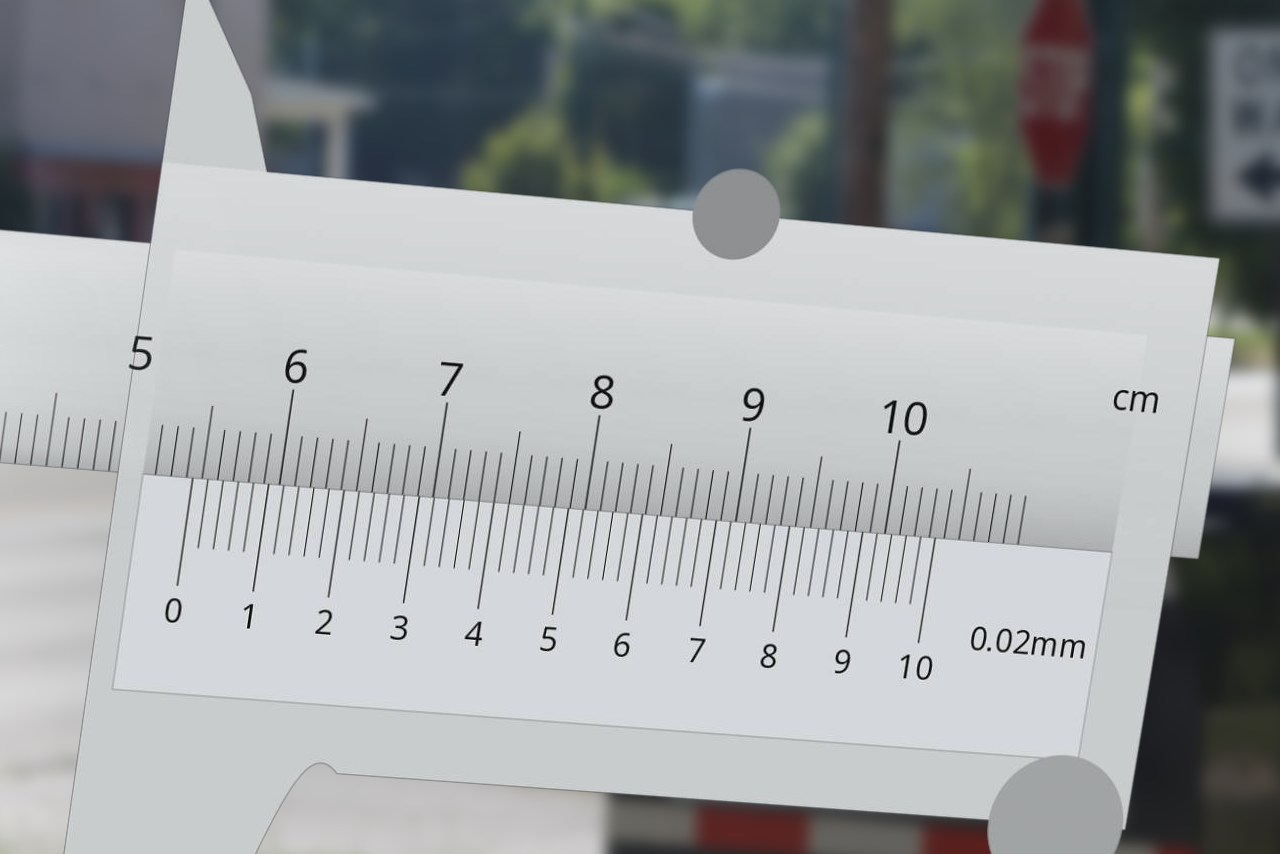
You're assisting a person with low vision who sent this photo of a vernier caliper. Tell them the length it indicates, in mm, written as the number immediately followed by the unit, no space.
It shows 54.4mm
